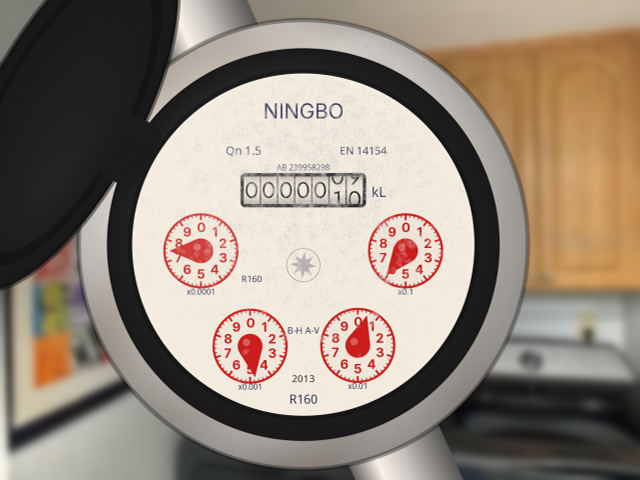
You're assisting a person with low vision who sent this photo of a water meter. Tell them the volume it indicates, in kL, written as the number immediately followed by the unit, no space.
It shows 9.6047kL
